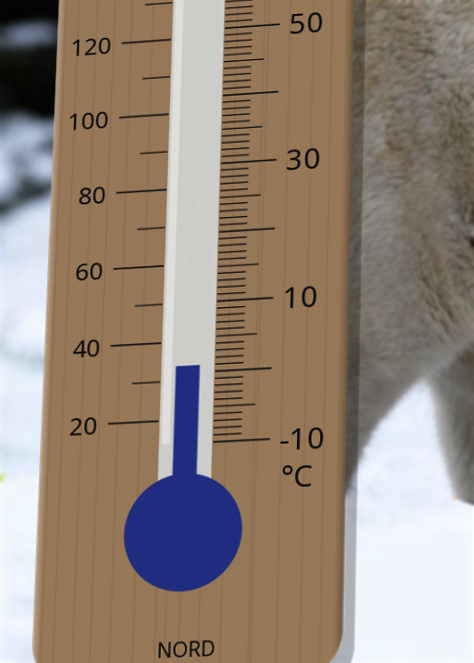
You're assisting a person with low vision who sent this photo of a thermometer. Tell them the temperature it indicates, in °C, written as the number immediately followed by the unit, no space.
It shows 1°C
